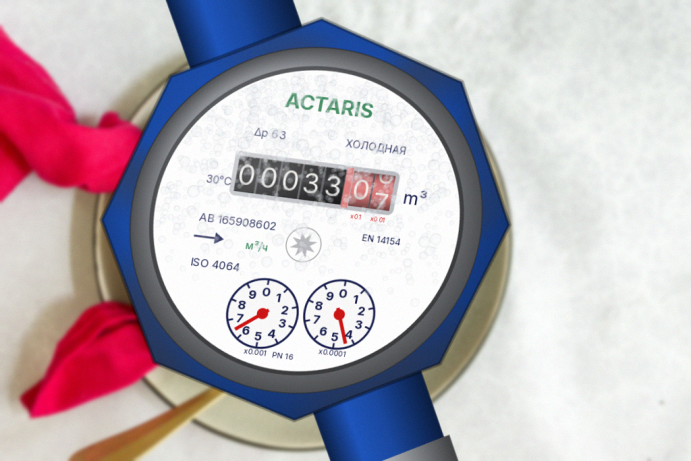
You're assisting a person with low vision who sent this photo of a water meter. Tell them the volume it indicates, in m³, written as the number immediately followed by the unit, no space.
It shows 33.0664m³
